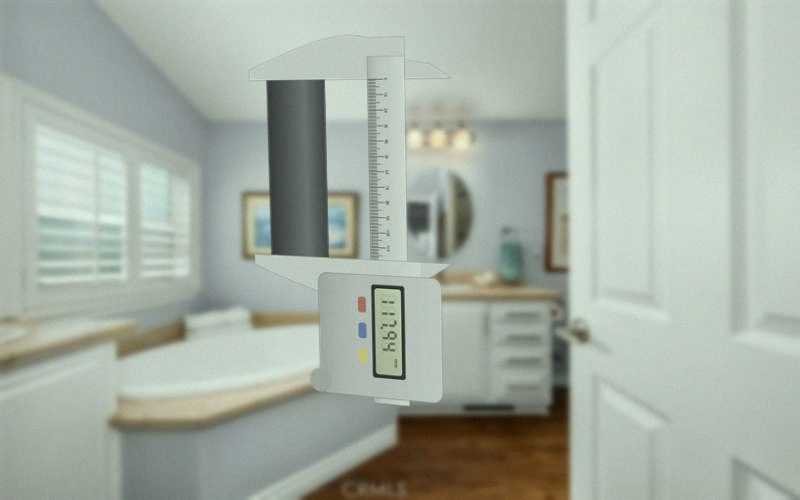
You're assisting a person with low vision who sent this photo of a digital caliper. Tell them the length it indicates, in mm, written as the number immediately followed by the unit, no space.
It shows 117.94mm
